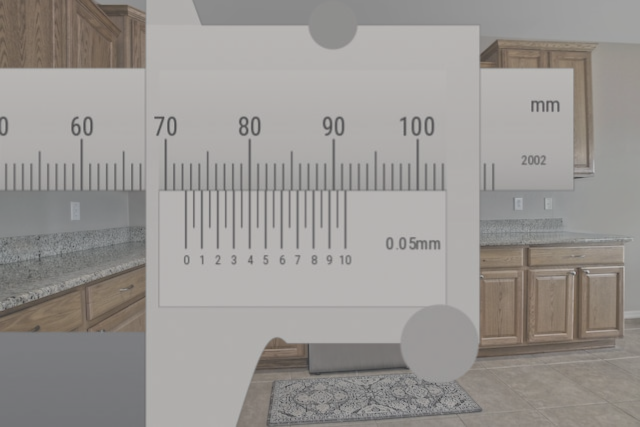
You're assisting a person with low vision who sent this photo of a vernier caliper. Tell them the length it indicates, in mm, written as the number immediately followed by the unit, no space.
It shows 72.4mm
